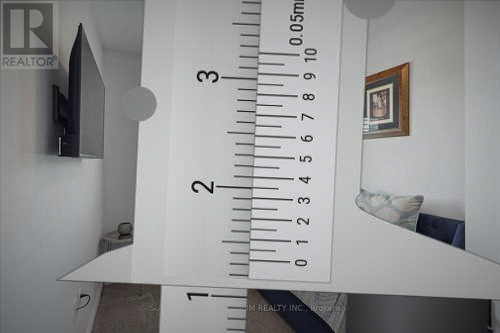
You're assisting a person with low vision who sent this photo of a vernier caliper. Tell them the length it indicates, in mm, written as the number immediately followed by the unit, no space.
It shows 13.4mm
